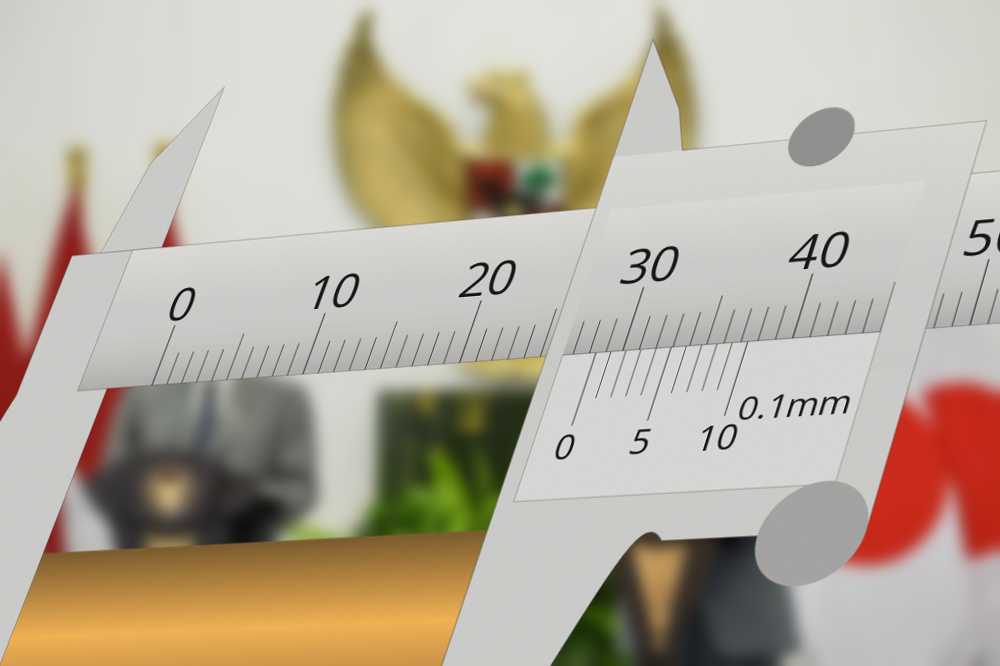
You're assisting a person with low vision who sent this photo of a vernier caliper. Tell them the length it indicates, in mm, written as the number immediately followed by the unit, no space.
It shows 28.4mm
